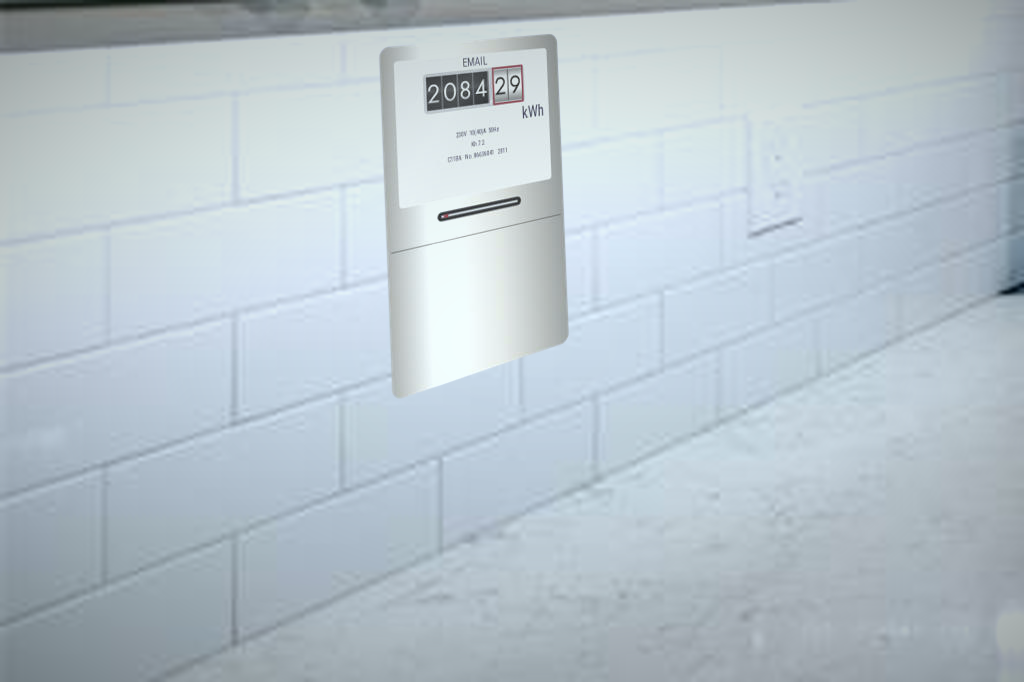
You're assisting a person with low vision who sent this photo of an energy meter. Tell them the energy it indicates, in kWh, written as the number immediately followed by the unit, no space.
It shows 2084.29kWh
